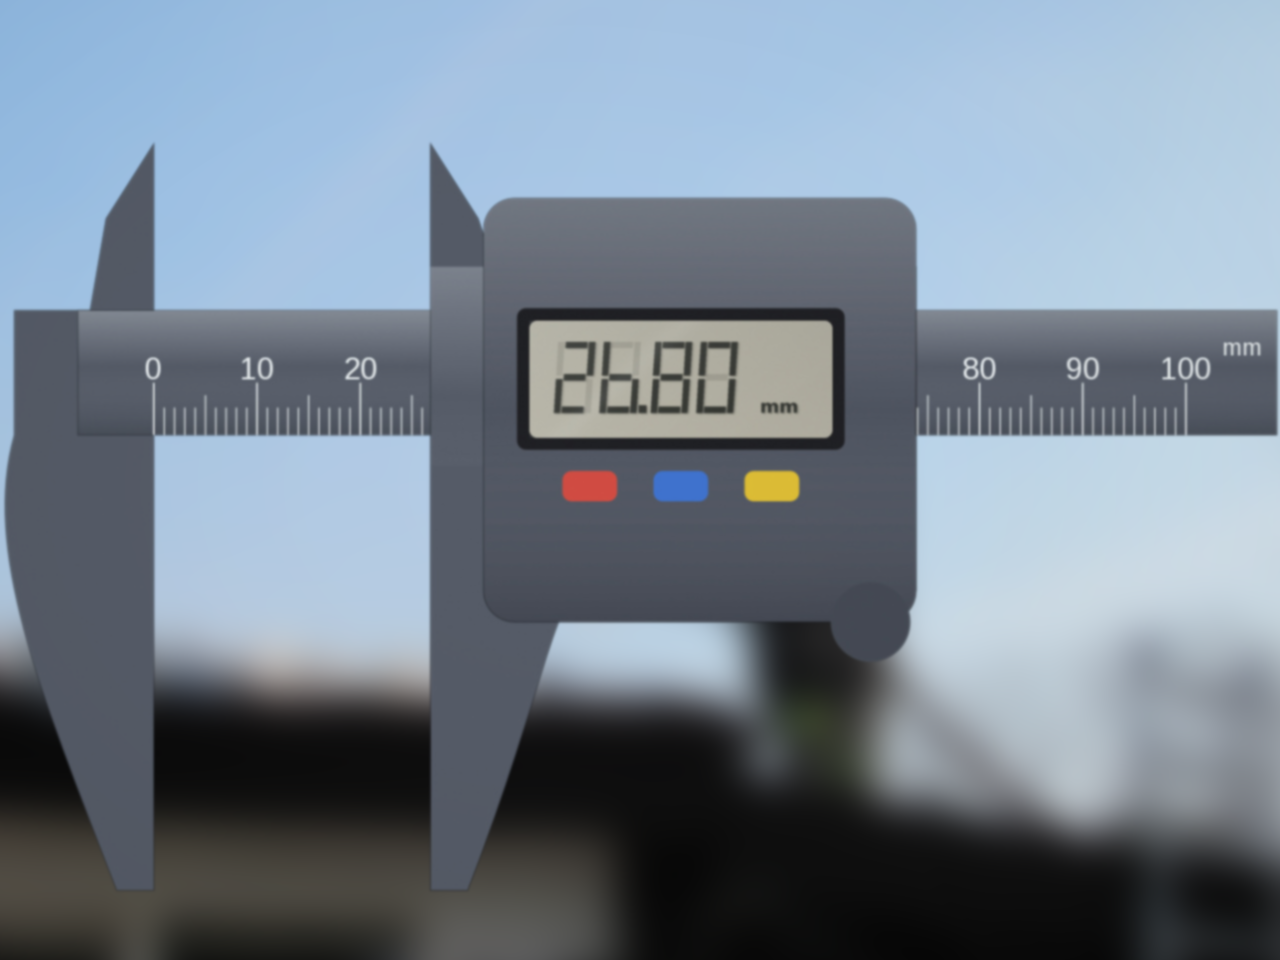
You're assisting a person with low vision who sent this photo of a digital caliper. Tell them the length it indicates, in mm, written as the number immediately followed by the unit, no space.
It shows 26.80mm
